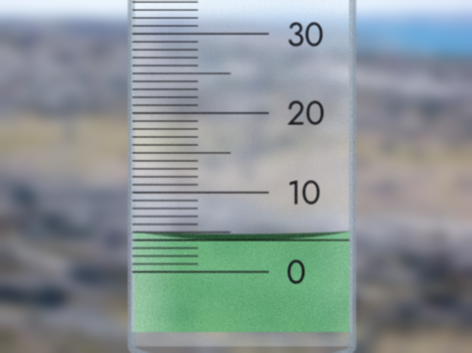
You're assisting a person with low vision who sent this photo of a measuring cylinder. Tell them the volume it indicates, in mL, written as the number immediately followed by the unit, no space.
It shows 4mL
